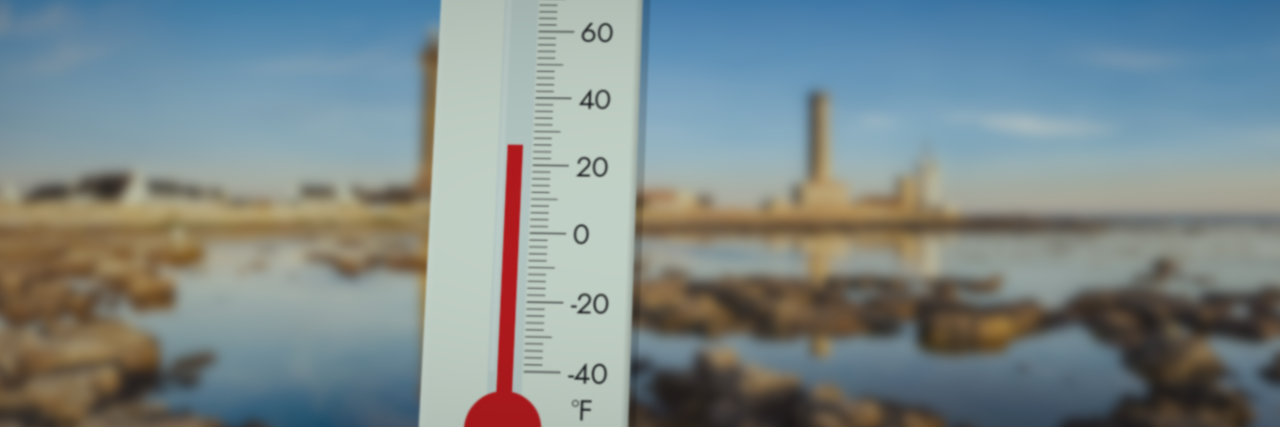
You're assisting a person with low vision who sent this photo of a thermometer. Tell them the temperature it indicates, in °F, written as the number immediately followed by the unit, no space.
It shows 26°F
